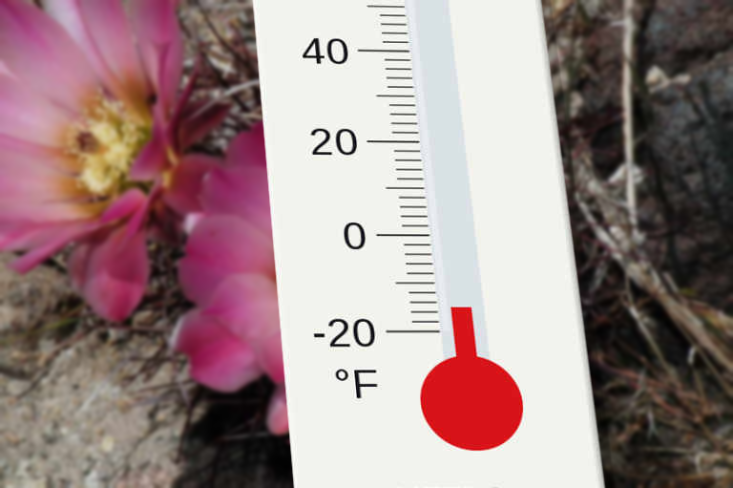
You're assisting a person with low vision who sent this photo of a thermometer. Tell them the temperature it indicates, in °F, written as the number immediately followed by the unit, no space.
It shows -15°F
